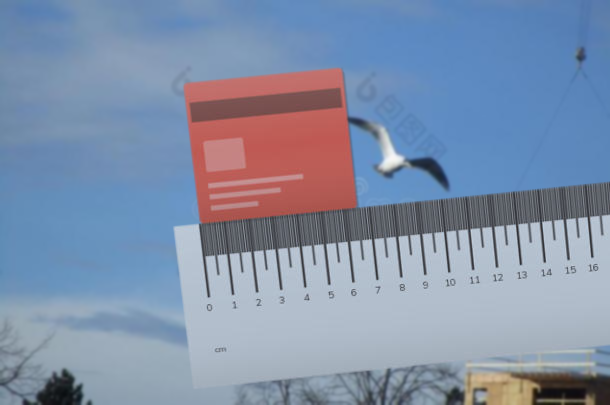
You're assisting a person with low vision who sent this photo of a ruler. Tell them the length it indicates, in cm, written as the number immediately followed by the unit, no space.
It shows 6.5cm
